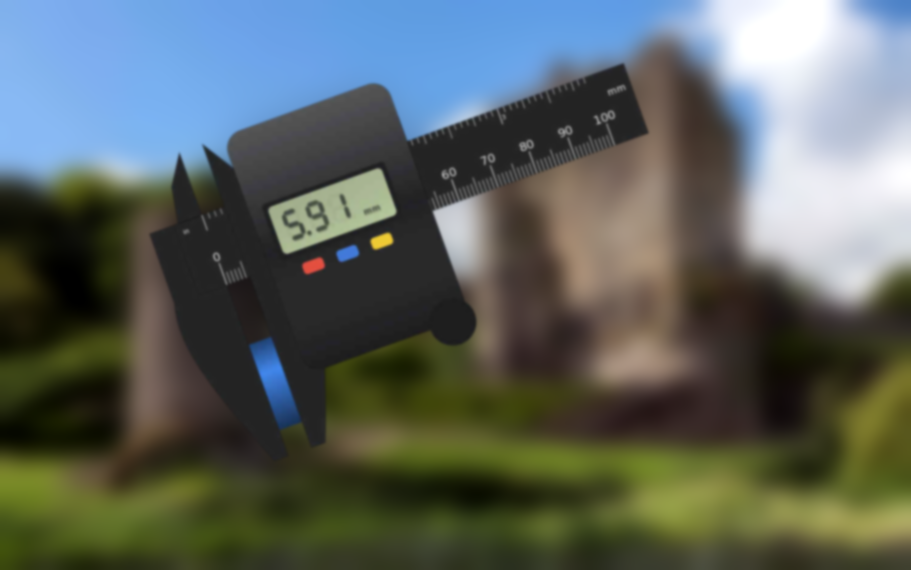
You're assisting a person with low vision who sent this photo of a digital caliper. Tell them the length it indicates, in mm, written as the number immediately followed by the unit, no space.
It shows 5.91mm
